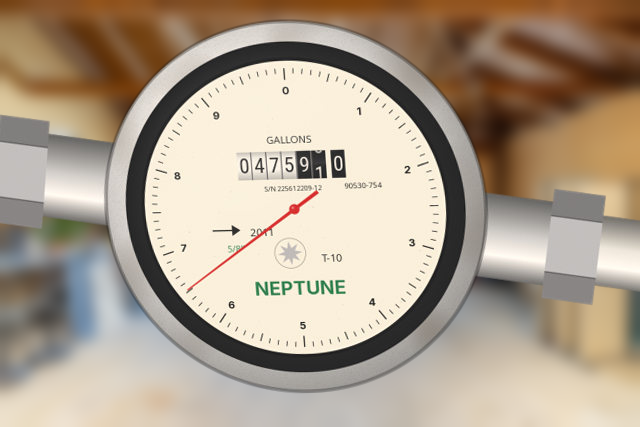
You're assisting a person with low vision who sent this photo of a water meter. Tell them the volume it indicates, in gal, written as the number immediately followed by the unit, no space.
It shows 475906.5gal
